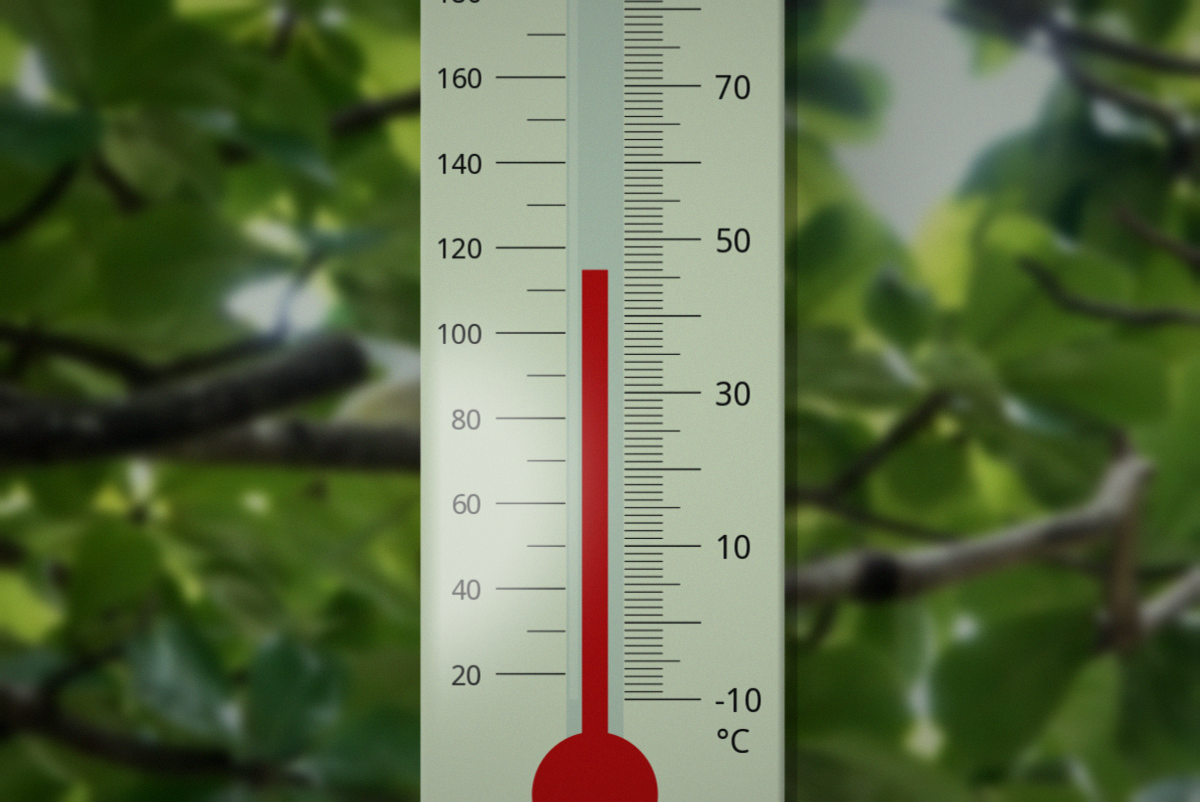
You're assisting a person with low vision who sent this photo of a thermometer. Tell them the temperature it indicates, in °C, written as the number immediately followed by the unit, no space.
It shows 46°C
